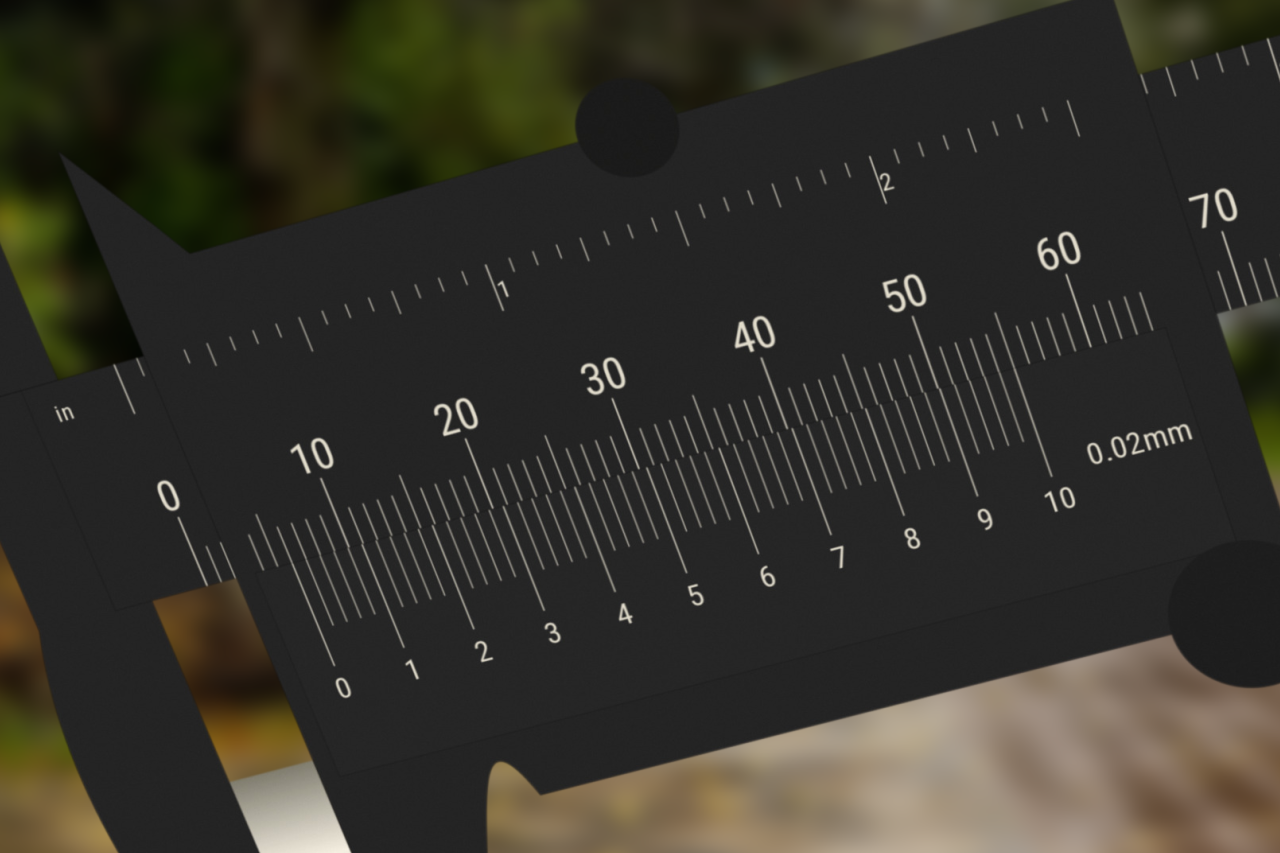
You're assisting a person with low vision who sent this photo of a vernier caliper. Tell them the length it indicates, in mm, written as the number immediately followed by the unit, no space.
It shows 6.0mm
